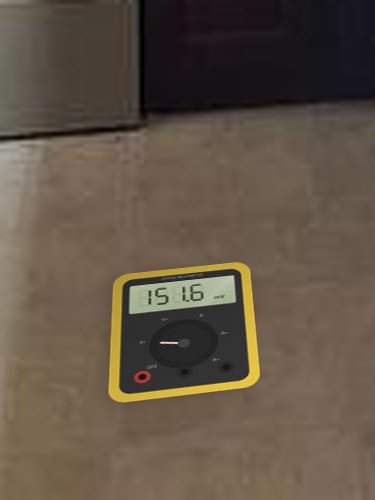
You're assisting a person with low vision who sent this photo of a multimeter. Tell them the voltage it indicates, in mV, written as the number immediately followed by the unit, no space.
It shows 151.6mV
